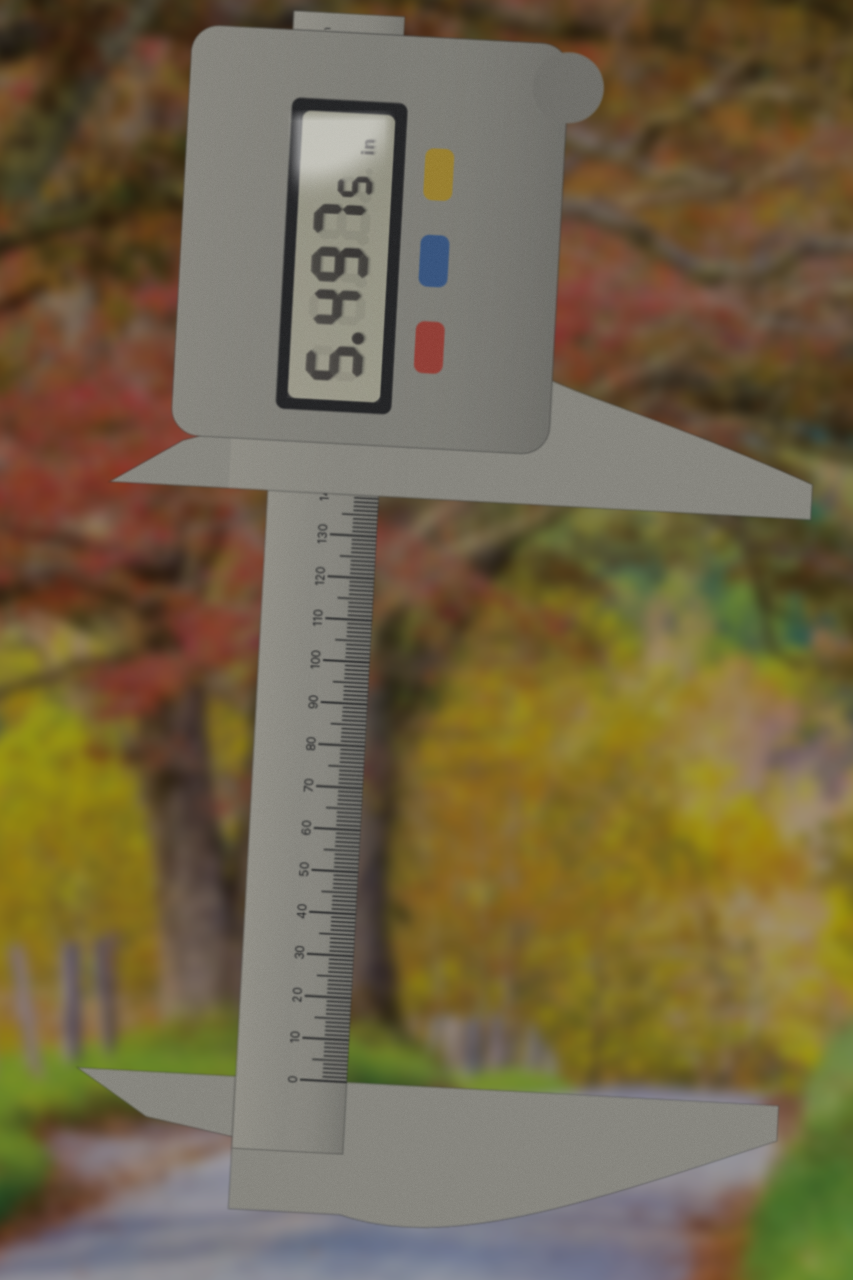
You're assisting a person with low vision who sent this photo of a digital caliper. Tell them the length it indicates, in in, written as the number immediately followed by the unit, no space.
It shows 5.4975in
